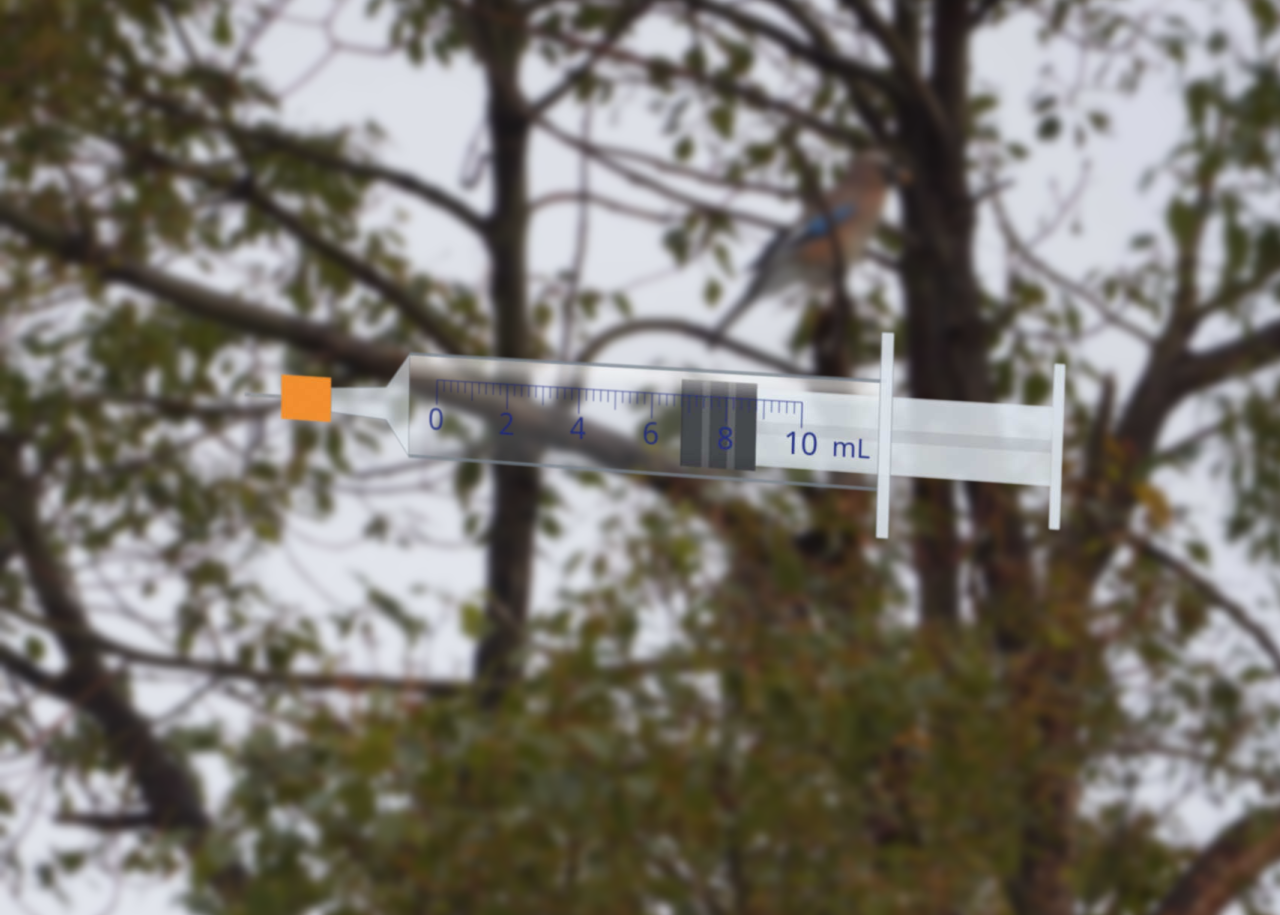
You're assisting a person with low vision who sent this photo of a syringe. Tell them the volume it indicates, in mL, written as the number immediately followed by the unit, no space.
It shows 6.8mL
